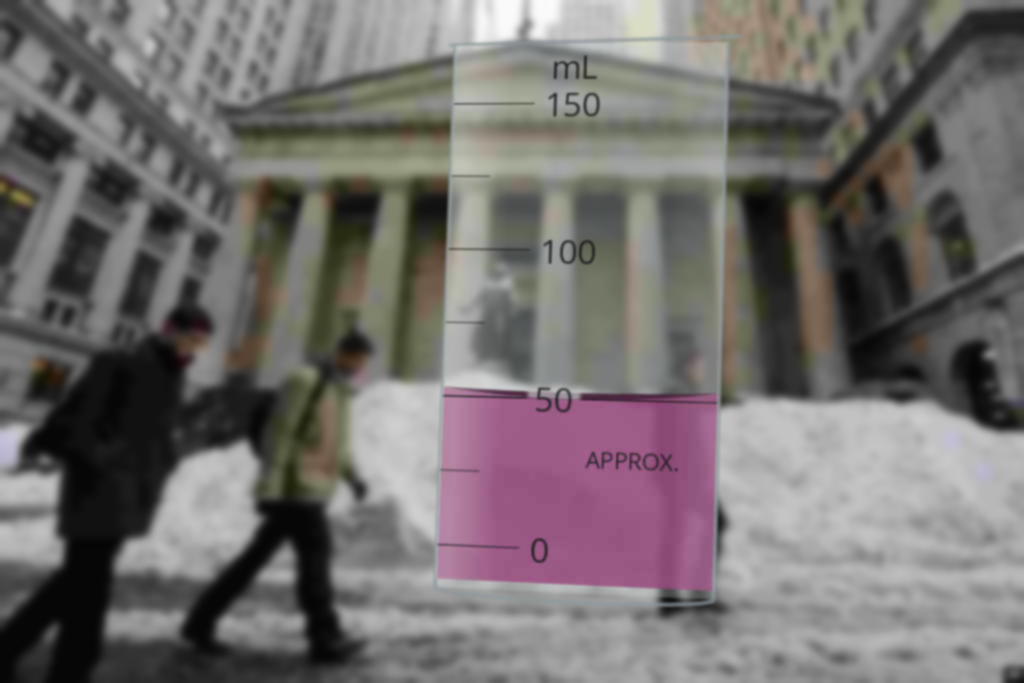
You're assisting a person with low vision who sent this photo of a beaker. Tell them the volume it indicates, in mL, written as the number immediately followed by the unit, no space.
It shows 50mL
